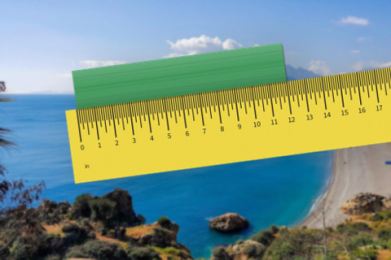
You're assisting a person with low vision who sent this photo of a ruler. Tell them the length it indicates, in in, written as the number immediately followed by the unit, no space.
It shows 12in
